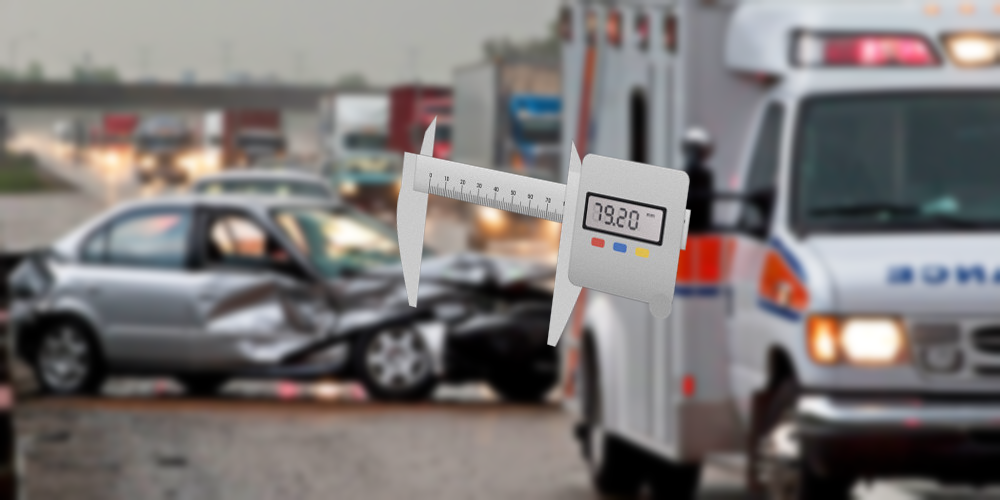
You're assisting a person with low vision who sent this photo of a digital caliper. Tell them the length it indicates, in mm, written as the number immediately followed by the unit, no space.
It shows 79.20mm
